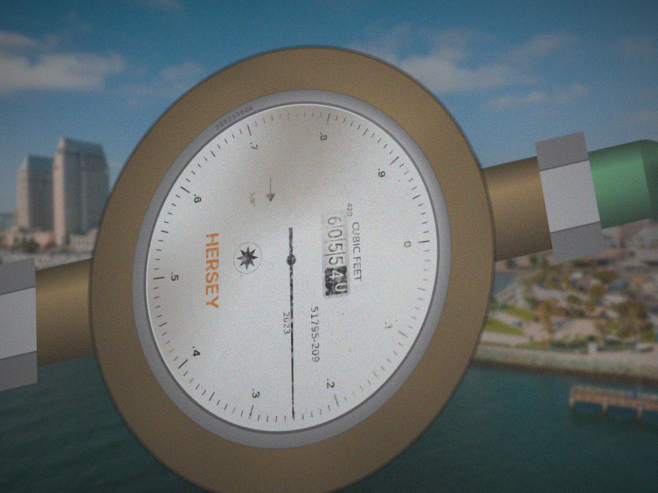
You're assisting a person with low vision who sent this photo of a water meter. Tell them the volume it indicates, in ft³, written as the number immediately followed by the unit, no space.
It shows 605540.25ft³
